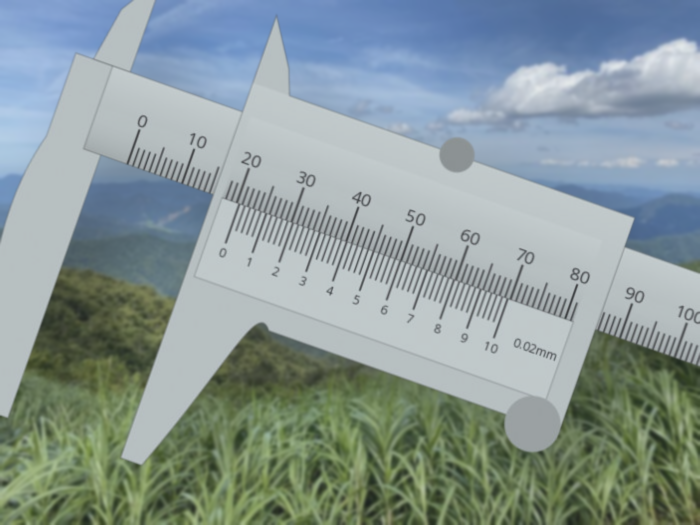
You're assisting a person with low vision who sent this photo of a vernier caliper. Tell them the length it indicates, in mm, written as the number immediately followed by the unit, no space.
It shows 20.5mm
